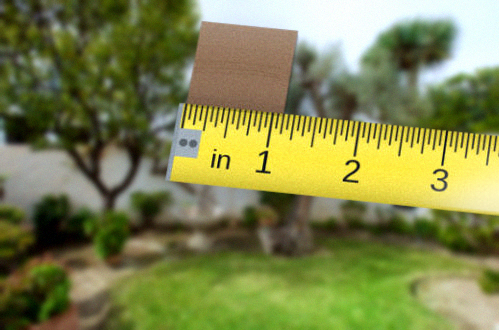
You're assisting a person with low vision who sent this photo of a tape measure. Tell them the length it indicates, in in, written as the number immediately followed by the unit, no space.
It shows 1.125in
